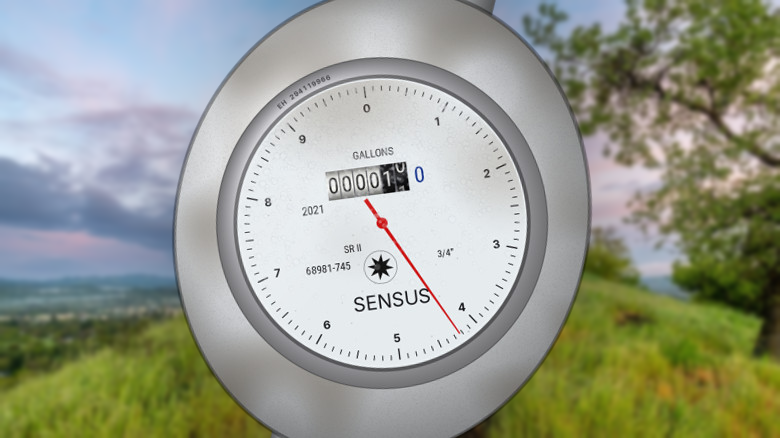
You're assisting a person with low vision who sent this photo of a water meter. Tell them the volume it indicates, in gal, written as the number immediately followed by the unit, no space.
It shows 104.2gal
